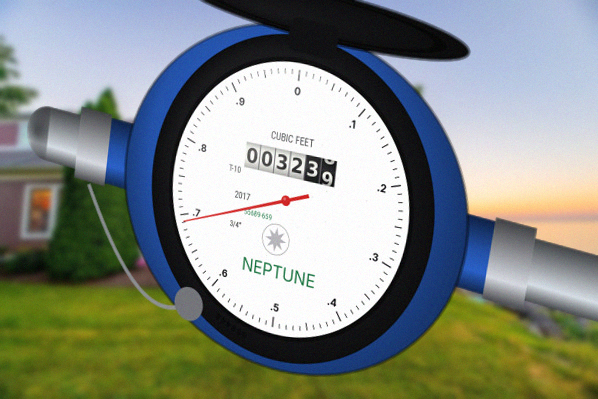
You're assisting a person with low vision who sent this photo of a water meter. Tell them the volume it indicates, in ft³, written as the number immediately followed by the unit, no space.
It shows 3238.69ft³
